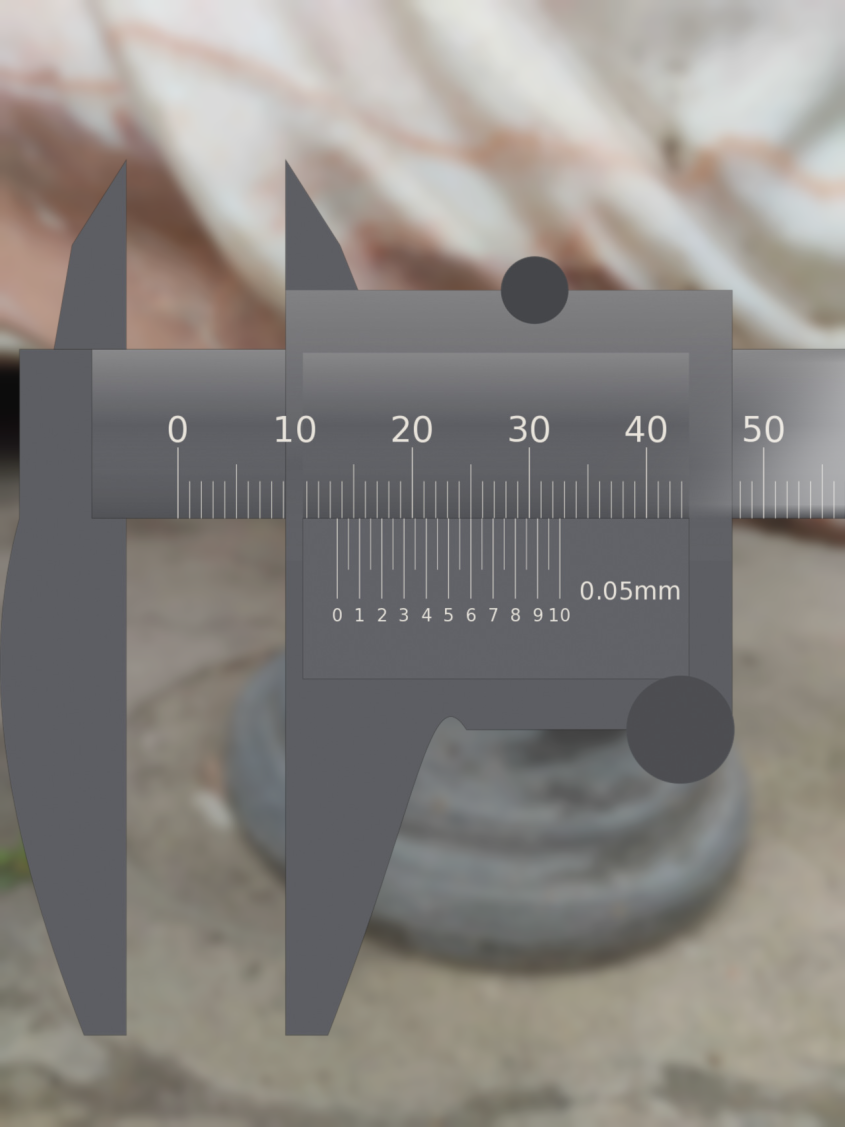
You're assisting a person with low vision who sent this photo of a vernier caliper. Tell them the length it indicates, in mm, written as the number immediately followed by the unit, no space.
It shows 13.6mm
